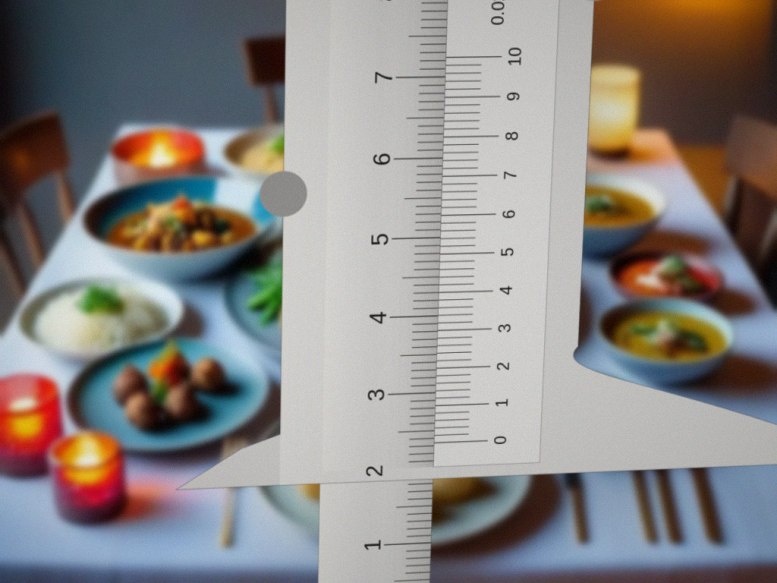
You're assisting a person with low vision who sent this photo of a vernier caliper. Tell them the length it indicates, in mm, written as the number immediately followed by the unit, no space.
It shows 23.4mm
